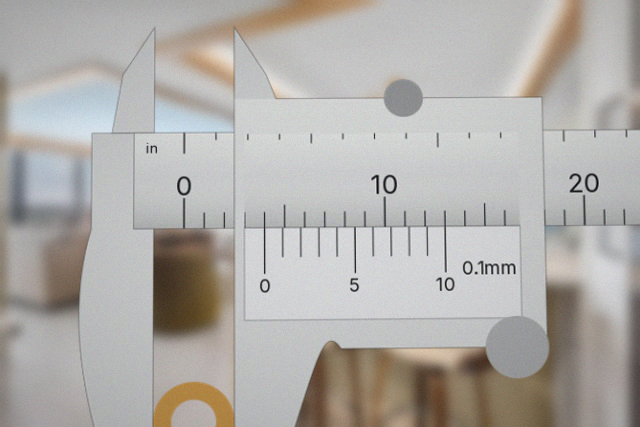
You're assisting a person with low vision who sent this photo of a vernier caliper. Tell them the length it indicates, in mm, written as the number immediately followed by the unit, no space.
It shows 4.0mm
